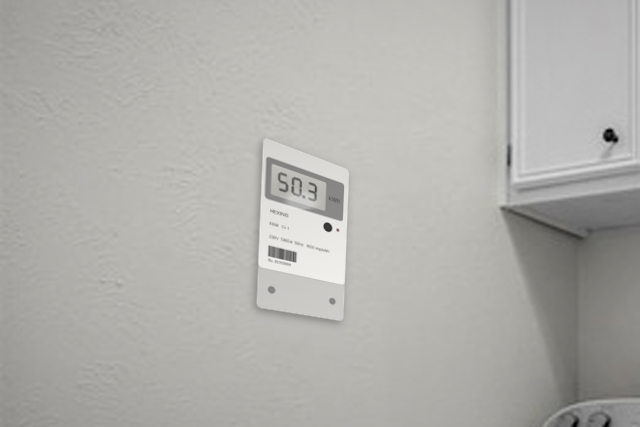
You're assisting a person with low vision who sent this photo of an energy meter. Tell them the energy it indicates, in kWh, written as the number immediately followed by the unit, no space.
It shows 50.3kWh
